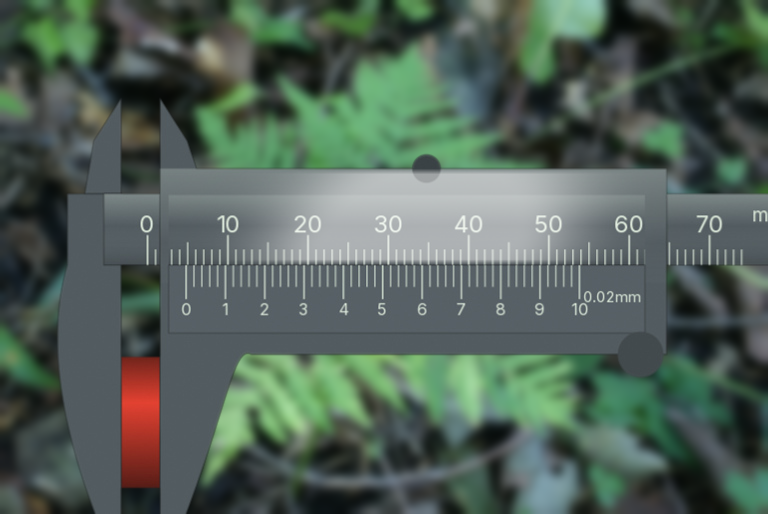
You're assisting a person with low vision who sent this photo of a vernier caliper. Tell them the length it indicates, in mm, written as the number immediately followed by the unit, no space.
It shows 4.8mm
